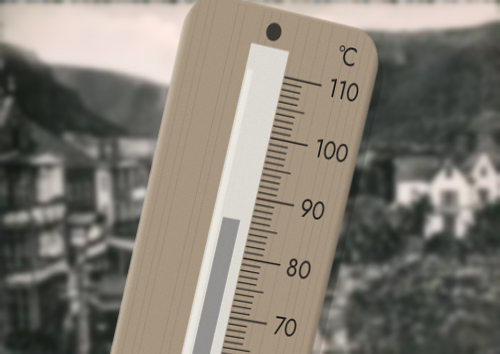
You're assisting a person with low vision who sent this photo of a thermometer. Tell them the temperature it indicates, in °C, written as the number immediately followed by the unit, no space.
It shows 86°C
